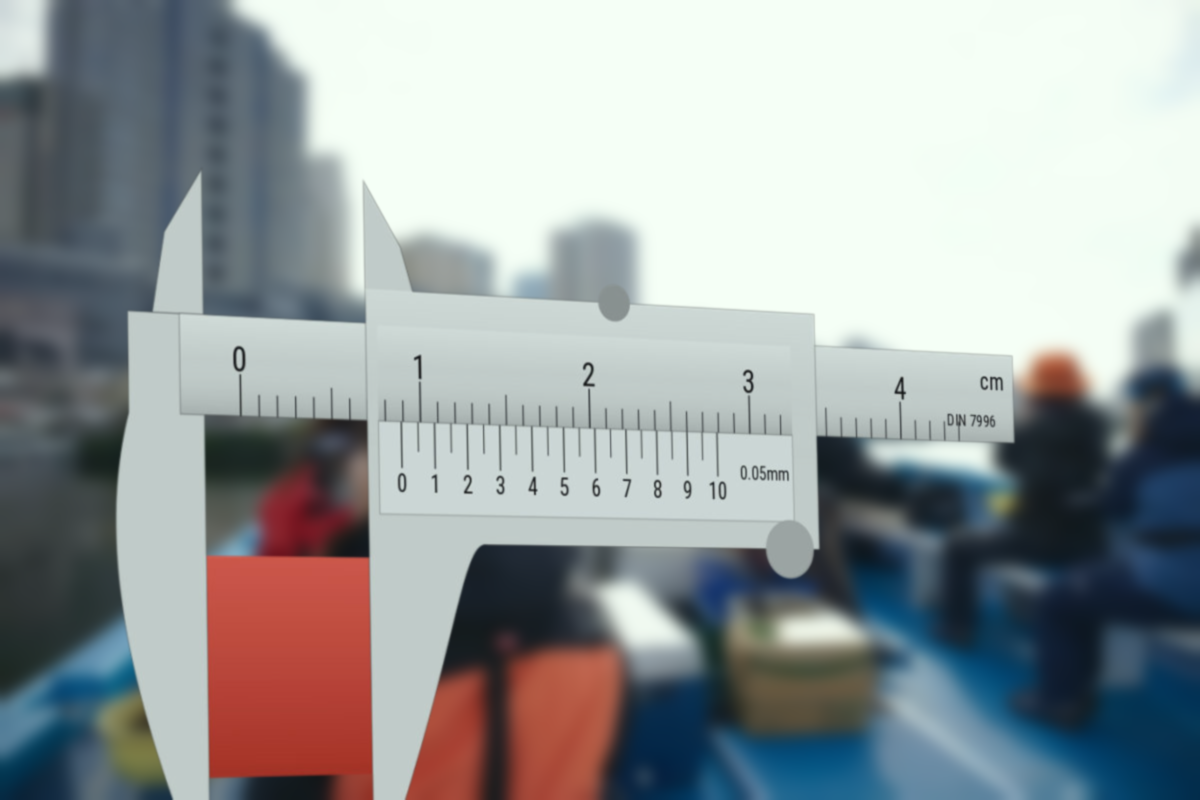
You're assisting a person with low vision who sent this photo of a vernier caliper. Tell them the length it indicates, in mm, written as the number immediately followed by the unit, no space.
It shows 8.9mm
